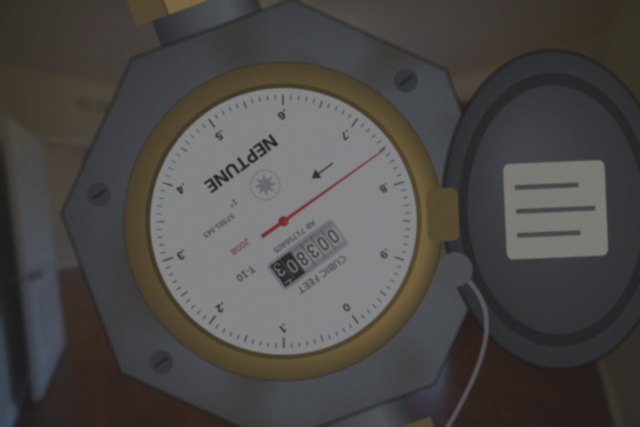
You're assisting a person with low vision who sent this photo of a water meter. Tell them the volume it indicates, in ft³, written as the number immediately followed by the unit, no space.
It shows 3802.75ft³
